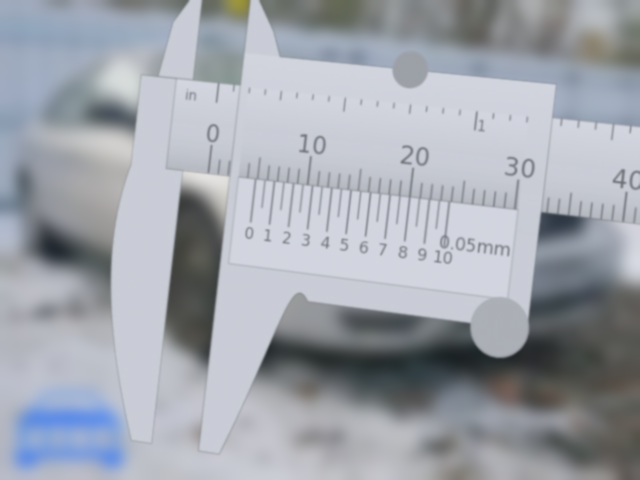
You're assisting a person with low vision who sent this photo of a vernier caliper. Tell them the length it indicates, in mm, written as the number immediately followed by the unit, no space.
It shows 4.8mm
